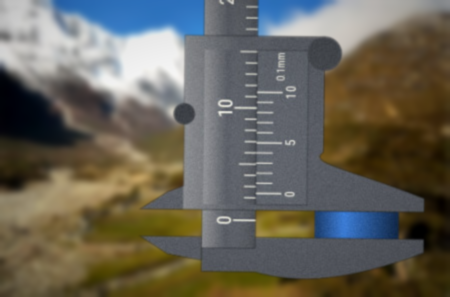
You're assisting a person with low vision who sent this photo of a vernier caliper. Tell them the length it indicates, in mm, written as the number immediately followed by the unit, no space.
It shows 2.4mm
